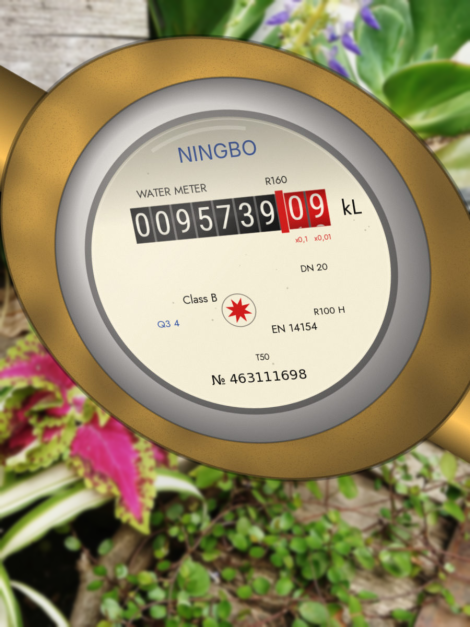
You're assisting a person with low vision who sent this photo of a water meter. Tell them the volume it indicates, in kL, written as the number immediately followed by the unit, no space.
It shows 95739.09kL
